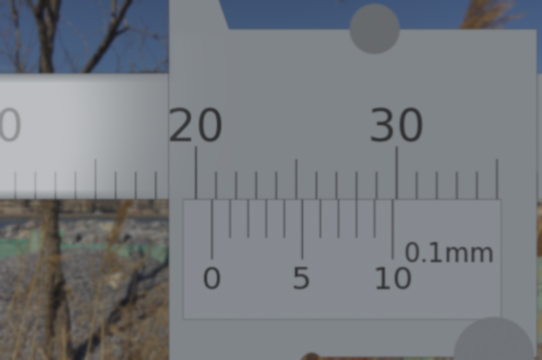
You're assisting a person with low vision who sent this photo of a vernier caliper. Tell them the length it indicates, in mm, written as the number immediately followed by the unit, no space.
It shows 20.8mm
